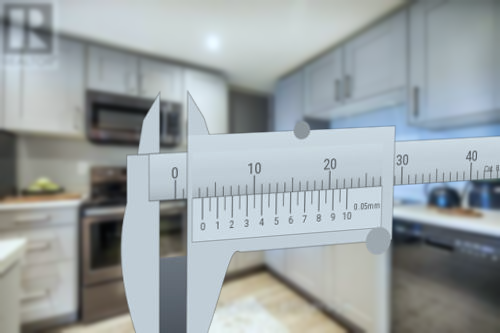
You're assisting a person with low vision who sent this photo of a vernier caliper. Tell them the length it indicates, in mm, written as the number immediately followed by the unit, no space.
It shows 3.4mm
